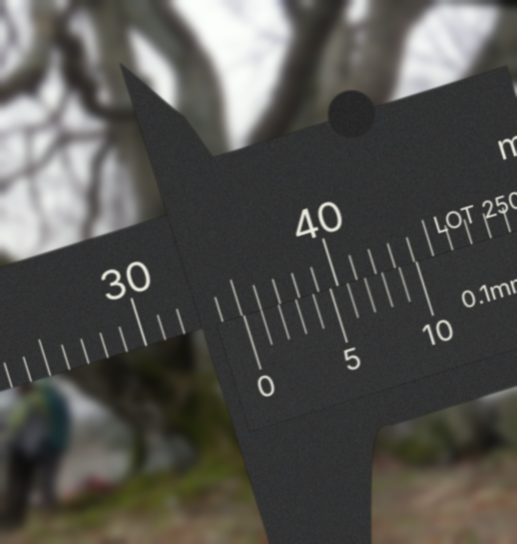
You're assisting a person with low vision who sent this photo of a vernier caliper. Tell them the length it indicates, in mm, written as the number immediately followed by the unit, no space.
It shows 35.1mm
